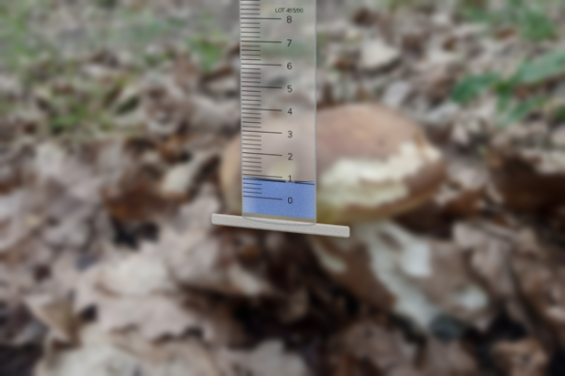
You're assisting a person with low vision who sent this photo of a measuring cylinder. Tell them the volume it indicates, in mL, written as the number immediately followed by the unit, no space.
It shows 0.8mL
